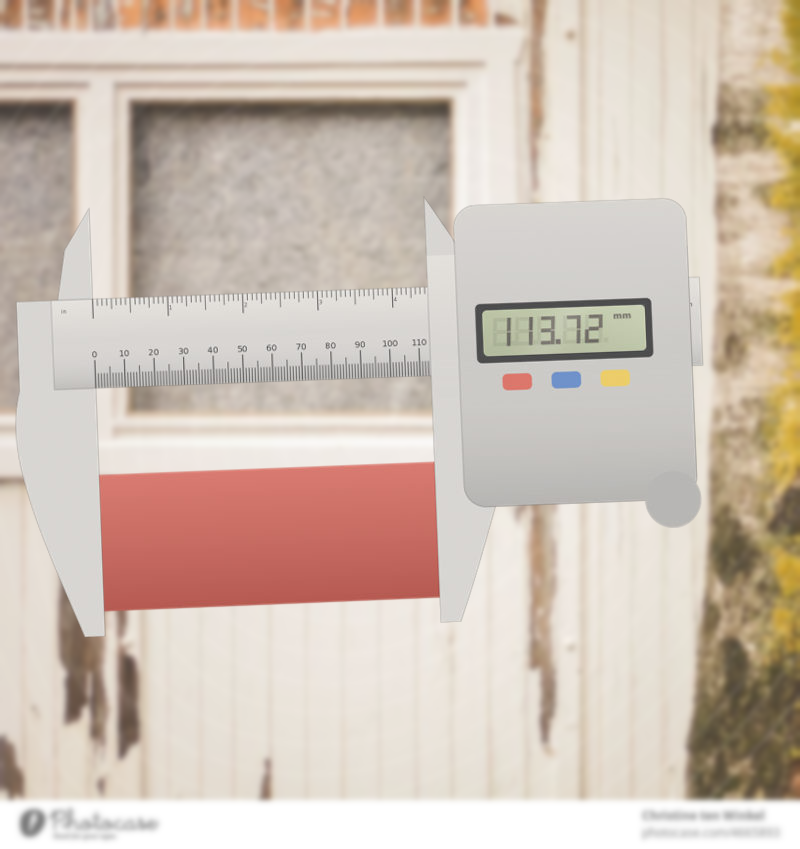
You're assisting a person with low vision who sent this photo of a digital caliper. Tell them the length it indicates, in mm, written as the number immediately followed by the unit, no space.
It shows 113.72mm
